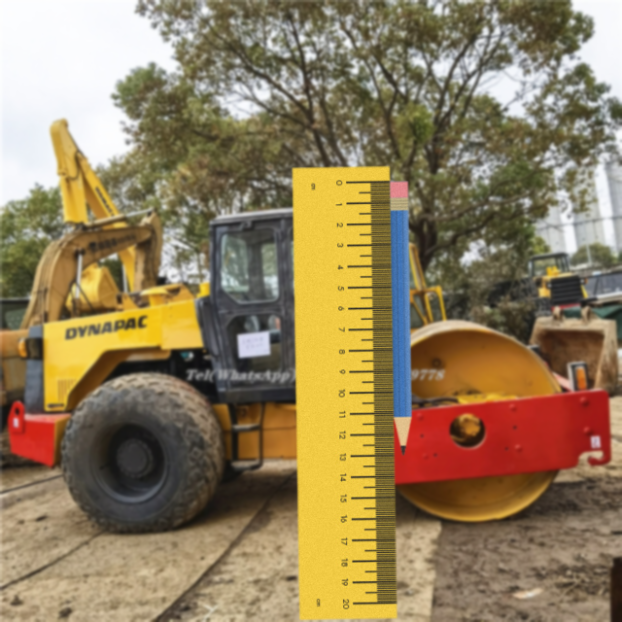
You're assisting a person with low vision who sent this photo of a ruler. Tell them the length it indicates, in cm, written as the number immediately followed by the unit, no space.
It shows 13cm
